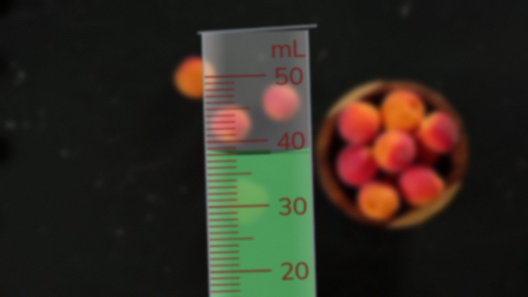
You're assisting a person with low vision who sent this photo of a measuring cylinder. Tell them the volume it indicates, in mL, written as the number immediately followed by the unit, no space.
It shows 38mL
